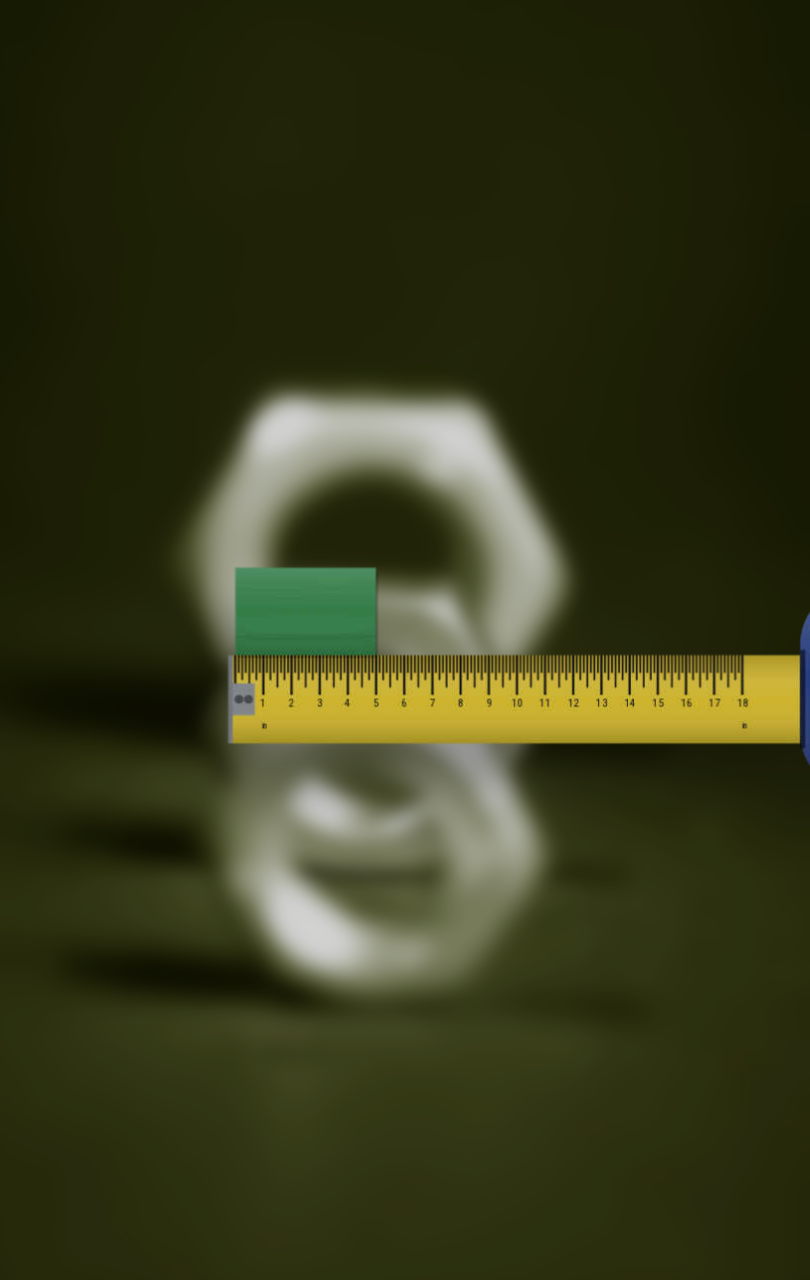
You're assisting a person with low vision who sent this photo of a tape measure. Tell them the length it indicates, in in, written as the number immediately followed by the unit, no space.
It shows 5in
